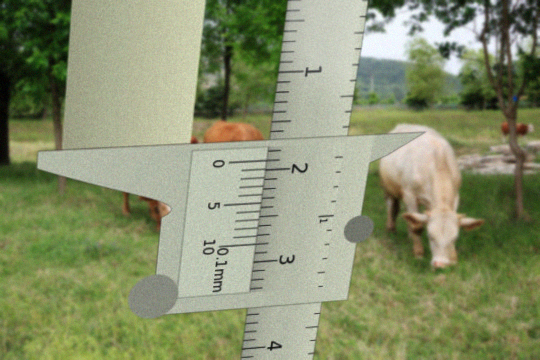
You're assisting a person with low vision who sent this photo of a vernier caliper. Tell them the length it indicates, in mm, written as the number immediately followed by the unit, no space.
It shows 19.0mm
